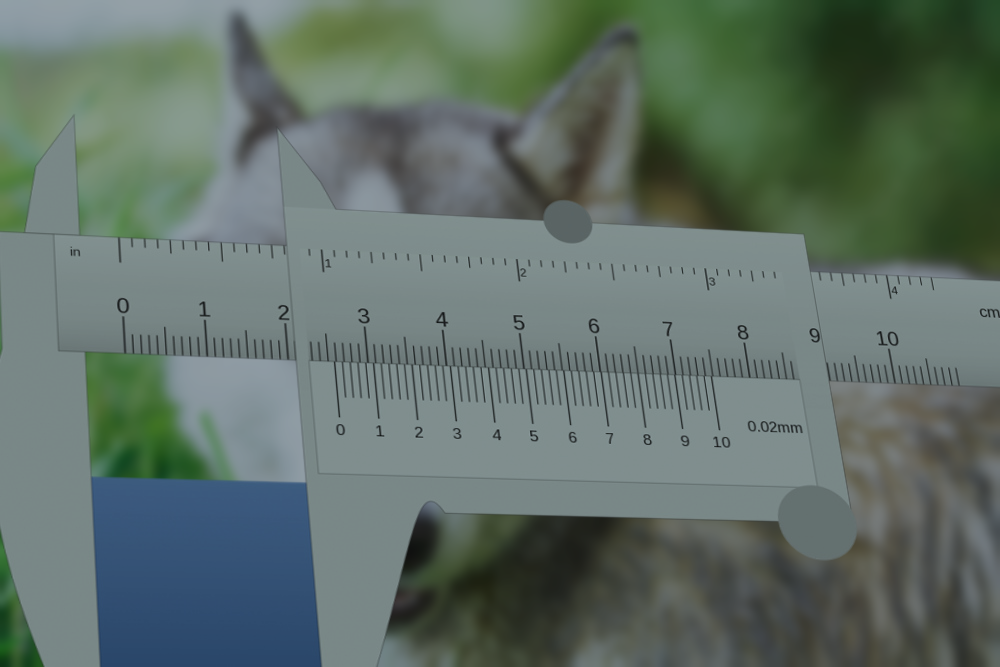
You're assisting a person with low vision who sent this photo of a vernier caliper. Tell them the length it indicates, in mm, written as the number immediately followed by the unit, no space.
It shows 25.8mm
